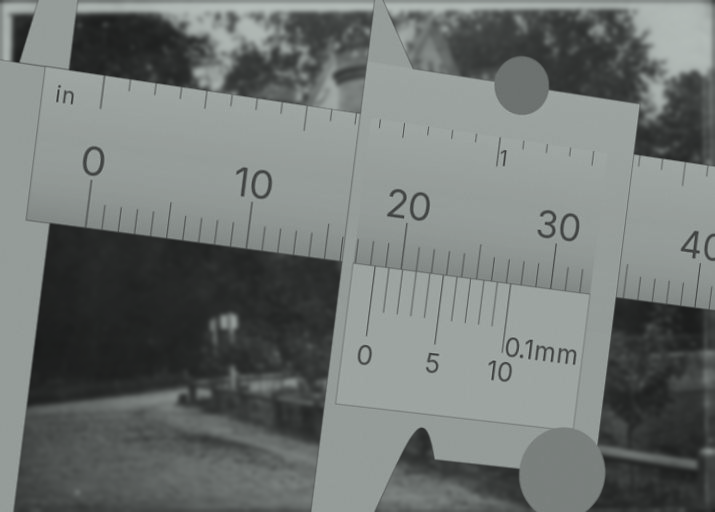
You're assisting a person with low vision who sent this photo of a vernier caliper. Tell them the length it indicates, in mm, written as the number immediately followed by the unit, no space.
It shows 18.3mm
